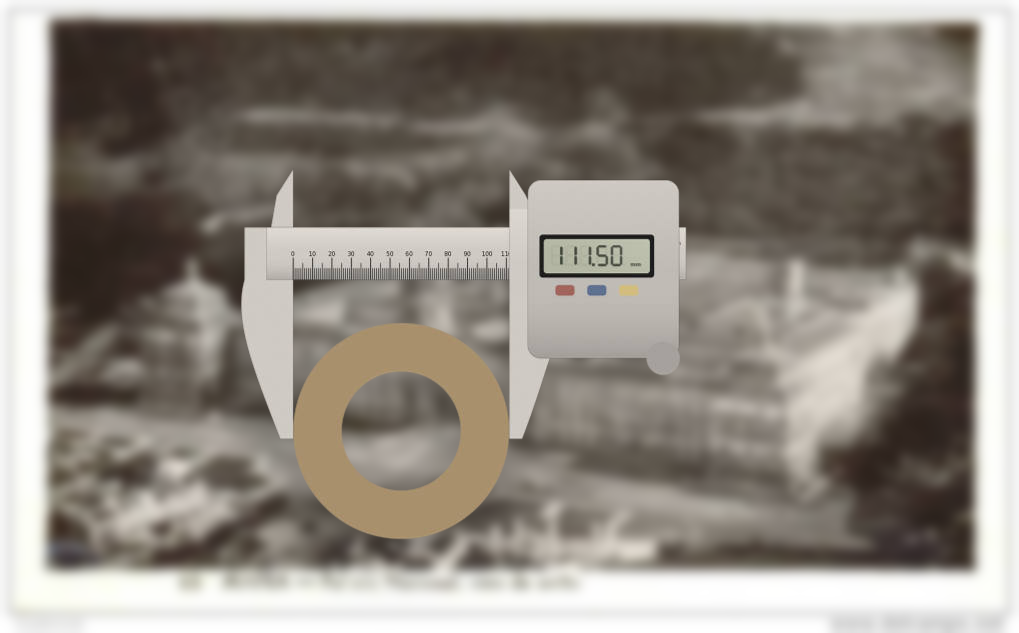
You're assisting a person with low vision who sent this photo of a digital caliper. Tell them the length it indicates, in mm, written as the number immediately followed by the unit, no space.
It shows 111.50mm
